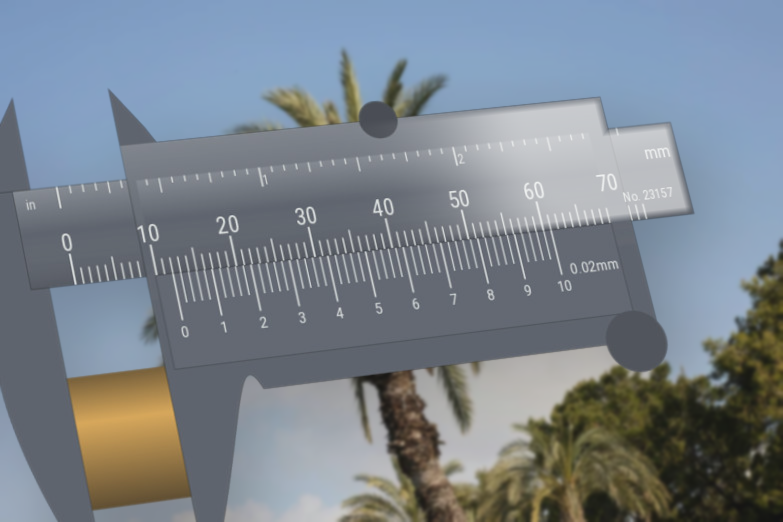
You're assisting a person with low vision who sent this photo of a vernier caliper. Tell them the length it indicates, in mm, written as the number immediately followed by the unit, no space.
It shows 12.0mm
